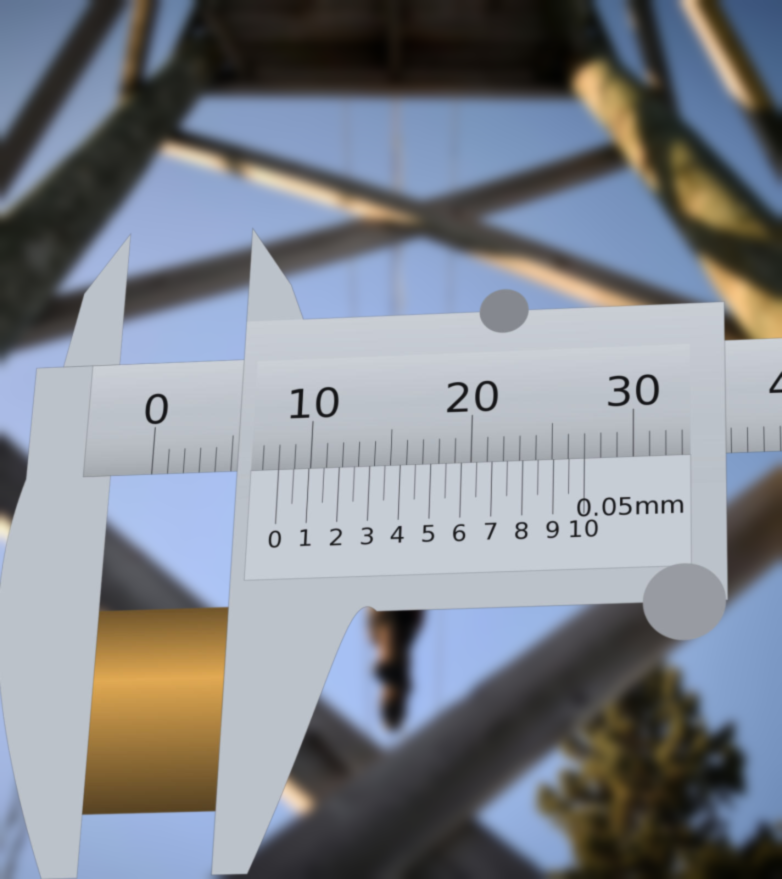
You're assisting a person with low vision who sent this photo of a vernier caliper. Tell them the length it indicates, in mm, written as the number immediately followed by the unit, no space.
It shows 8.0mm
